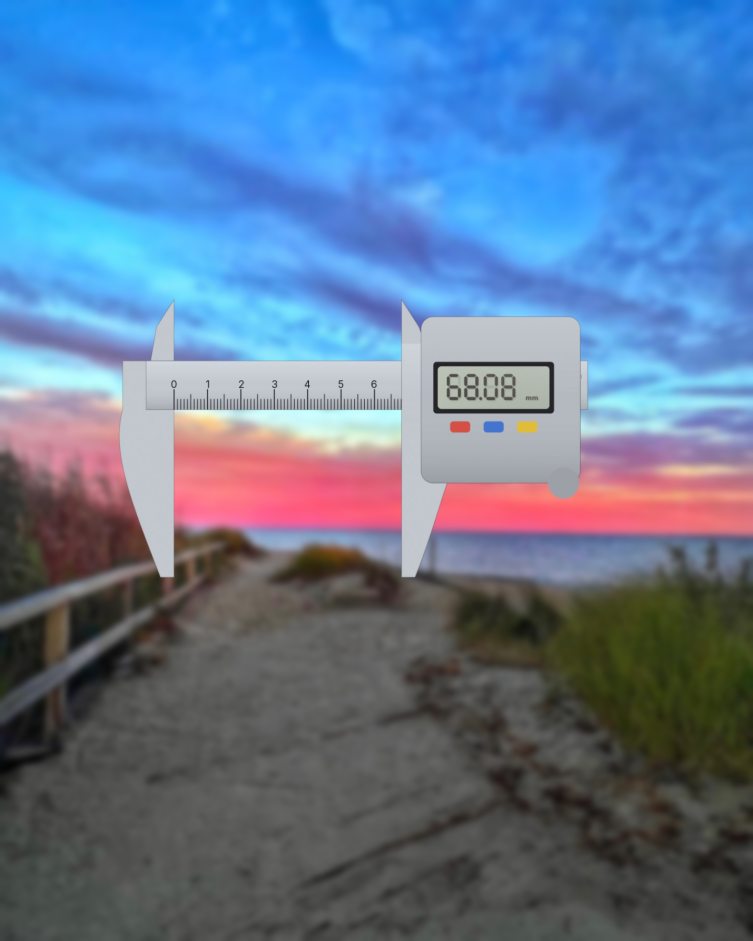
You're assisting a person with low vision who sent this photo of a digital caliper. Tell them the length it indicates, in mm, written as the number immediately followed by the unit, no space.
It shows 68.08mm
